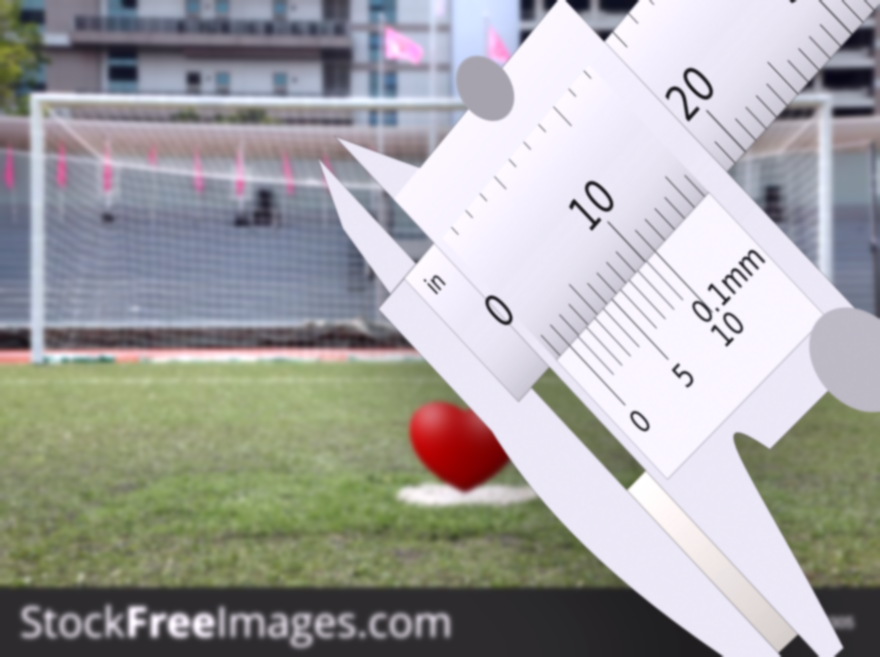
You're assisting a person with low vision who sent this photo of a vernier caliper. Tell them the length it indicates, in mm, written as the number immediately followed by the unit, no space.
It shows 2.0mm
